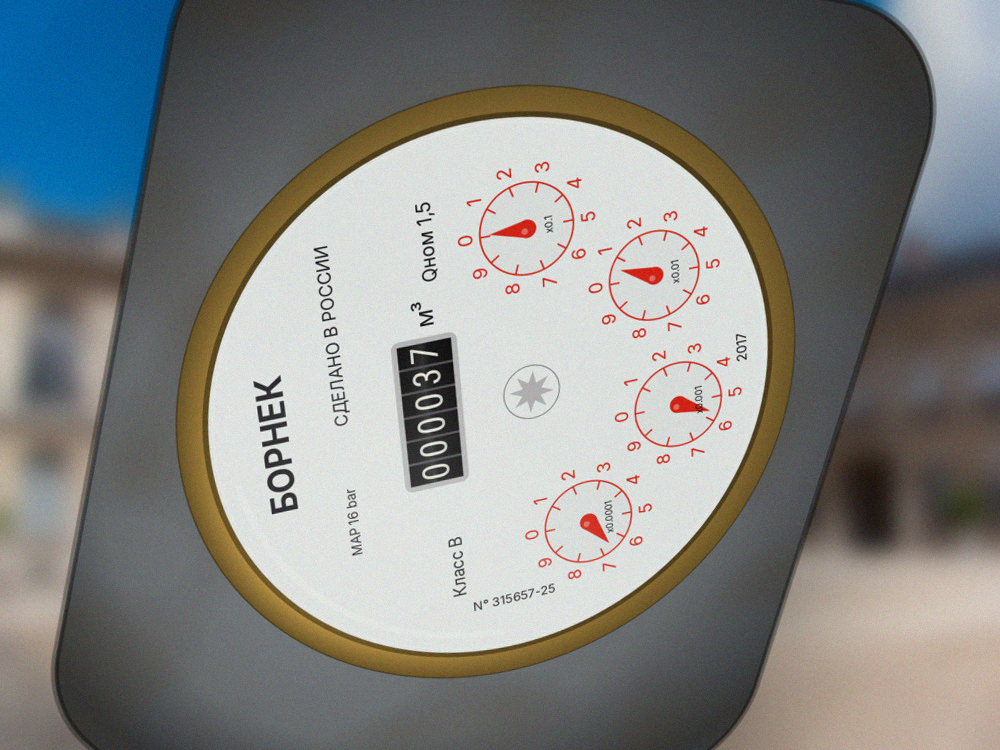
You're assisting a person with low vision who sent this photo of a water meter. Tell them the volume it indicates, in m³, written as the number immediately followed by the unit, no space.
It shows 37.0056m³
